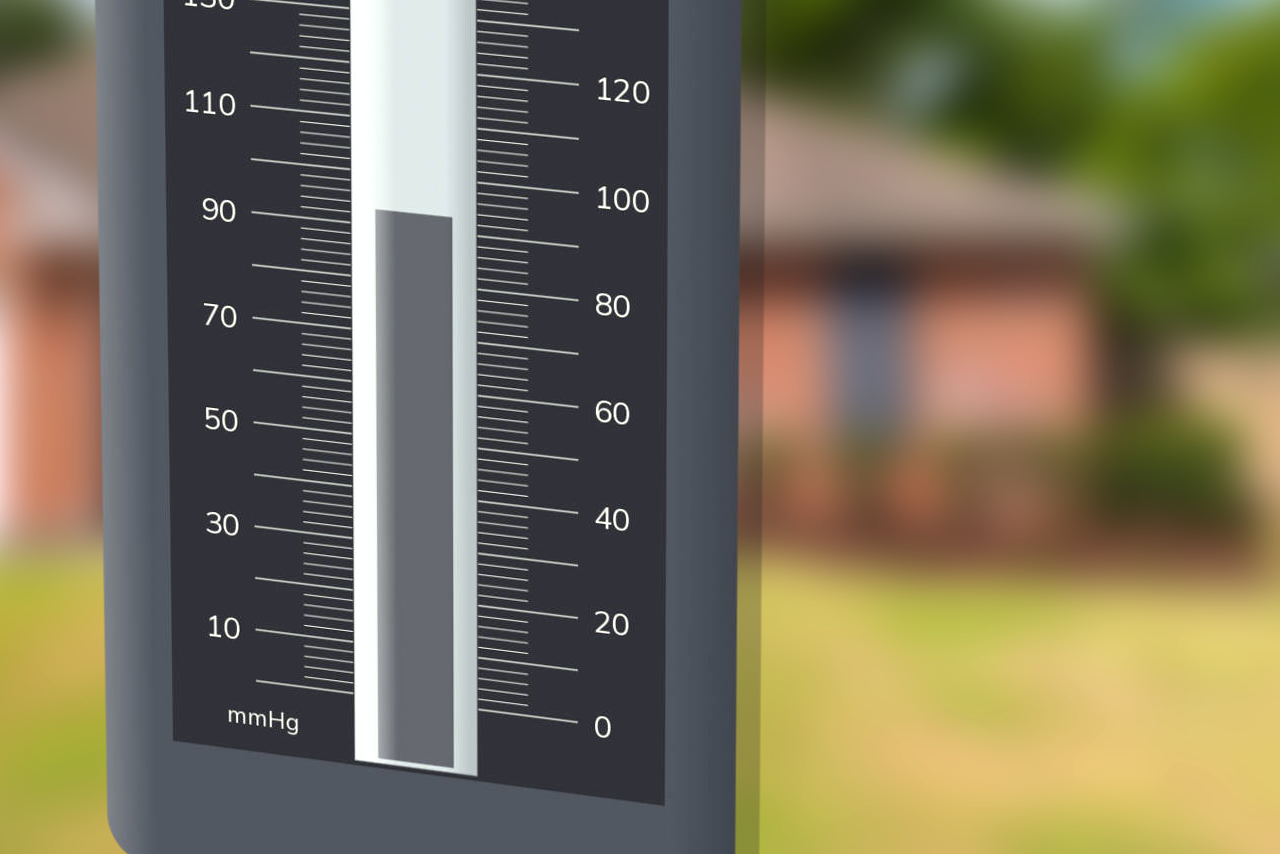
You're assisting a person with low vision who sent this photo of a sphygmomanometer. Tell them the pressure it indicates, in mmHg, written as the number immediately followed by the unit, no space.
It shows 93mmHg
